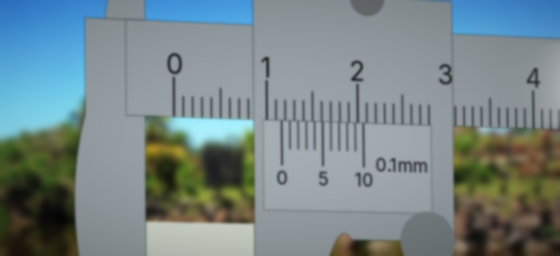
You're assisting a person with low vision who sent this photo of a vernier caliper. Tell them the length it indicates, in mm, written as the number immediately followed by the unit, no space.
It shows 11.6mm
